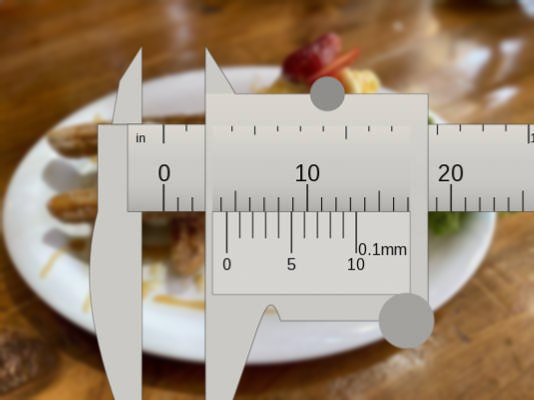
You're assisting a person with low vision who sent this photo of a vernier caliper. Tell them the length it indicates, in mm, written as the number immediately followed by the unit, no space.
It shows 4.4mm
